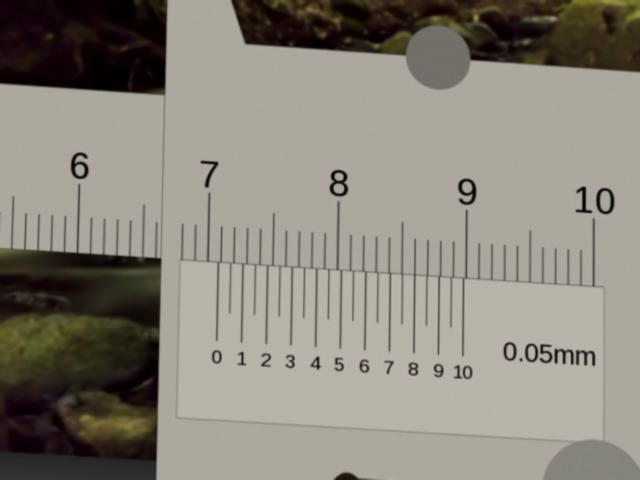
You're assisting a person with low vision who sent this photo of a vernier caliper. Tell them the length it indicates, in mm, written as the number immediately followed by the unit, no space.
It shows 70.8mm
